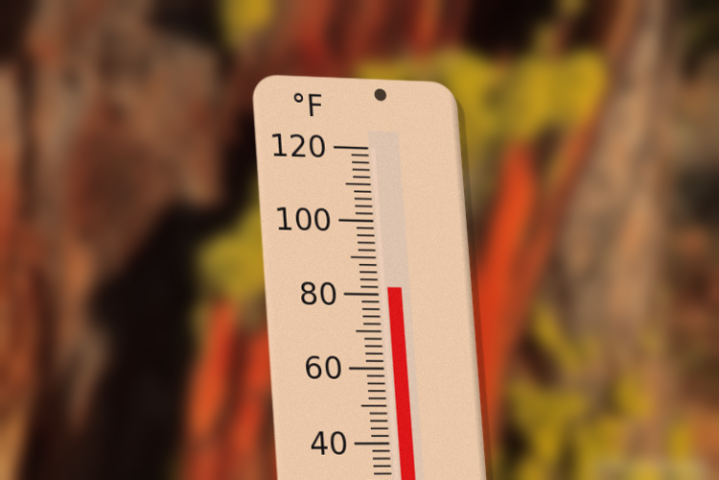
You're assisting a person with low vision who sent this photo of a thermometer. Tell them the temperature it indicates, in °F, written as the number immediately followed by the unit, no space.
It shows 82°F
